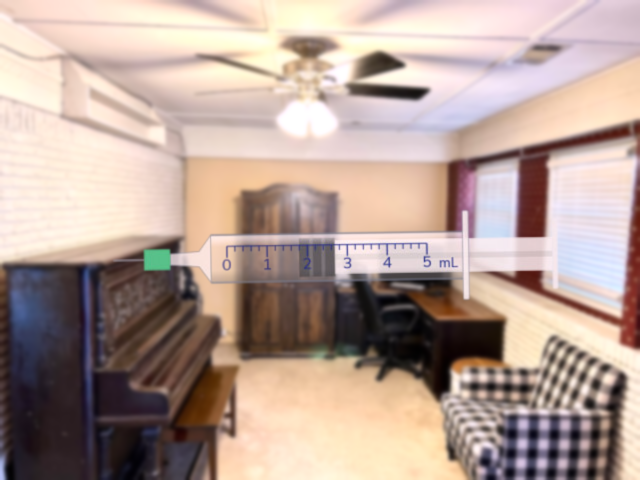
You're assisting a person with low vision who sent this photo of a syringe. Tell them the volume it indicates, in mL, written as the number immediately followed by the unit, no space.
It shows 1.8mL
